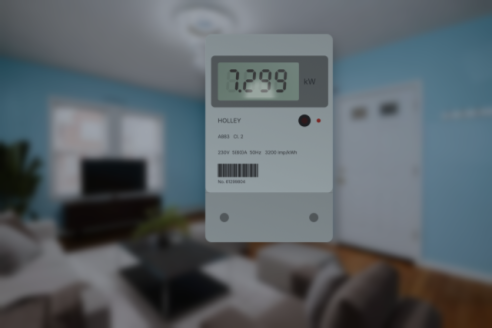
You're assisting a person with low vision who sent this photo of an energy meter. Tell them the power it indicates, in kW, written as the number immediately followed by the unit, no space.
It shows 7.299kW
